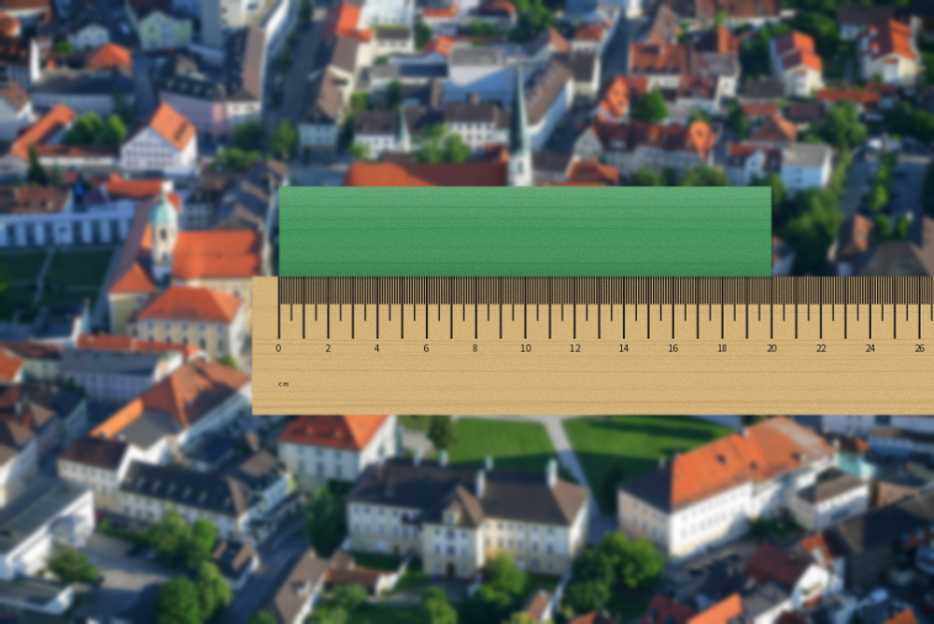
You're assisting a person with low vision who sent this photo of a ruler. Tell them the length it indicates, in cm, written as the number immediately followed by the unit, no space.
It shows 20cm
